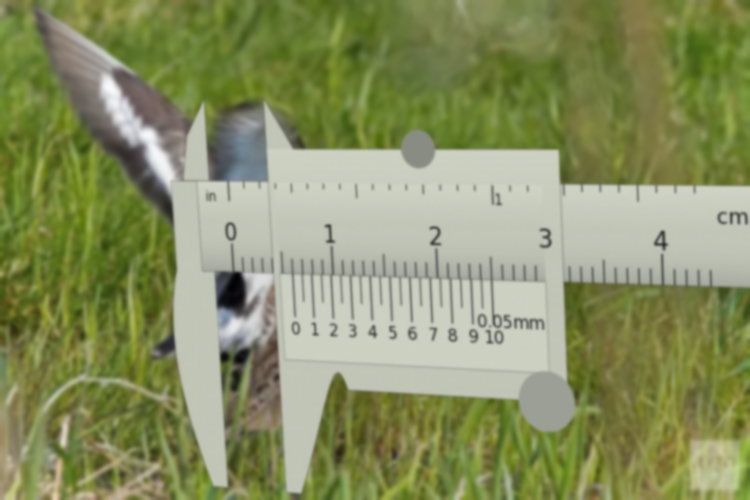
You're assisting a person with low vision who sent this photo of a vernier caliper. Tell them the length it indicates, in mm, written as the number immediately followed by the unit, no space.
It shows 6.0mm
